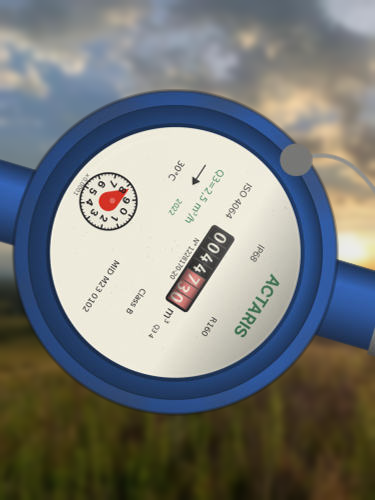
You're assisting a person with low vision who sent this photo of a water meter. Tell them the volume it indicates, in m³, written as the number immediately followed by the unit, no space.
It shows 44.7298m³
